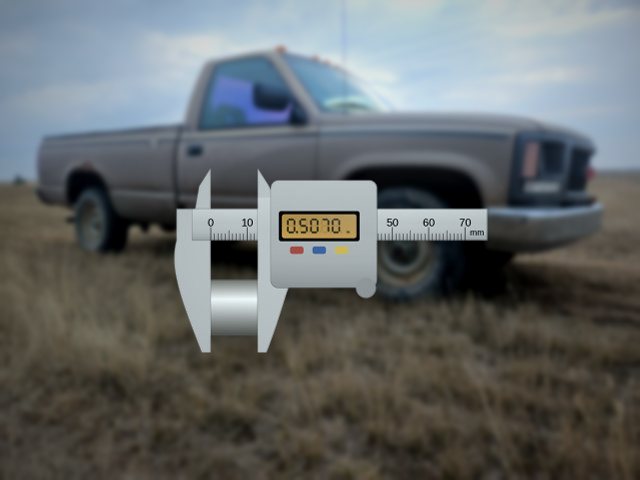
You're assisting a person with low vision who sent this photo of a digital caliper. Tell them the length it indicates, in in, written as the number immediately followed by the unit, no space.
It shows 0.5070in
